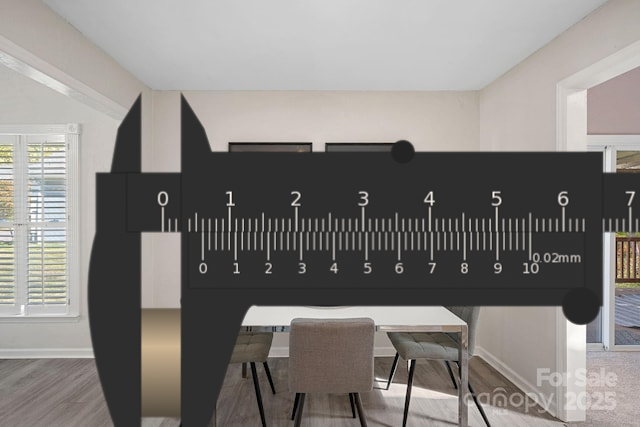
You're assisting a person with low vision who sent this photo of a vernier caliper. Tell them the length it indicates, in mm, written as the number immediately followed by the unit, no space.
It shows 6.0mm
